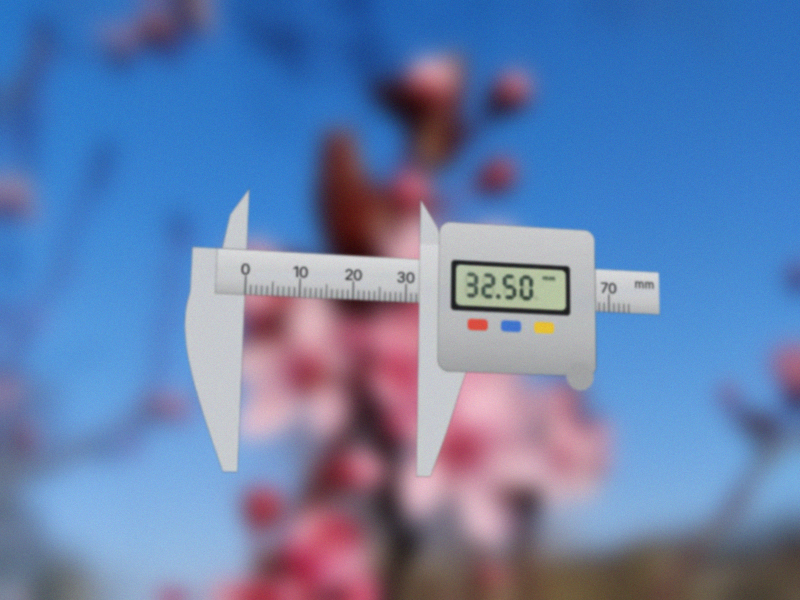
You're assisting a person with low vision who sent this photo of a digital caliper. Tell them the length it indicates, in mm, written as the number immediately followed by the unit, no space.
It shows 32.50mm
